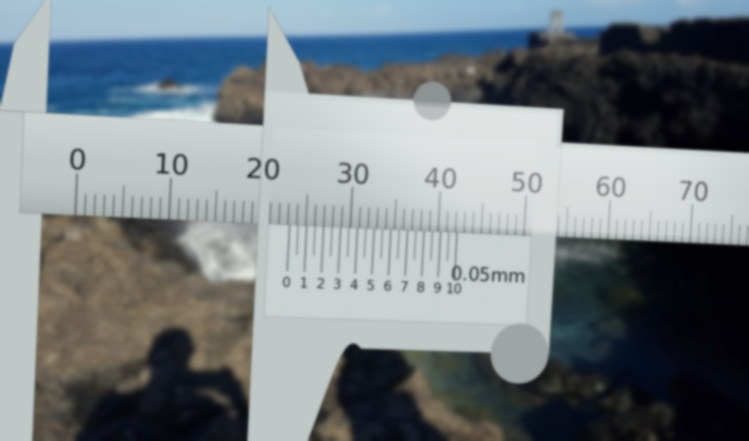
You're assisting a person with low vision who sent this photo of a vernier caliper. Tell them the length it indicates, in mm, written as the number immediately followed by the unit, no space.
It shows 23.2mm
